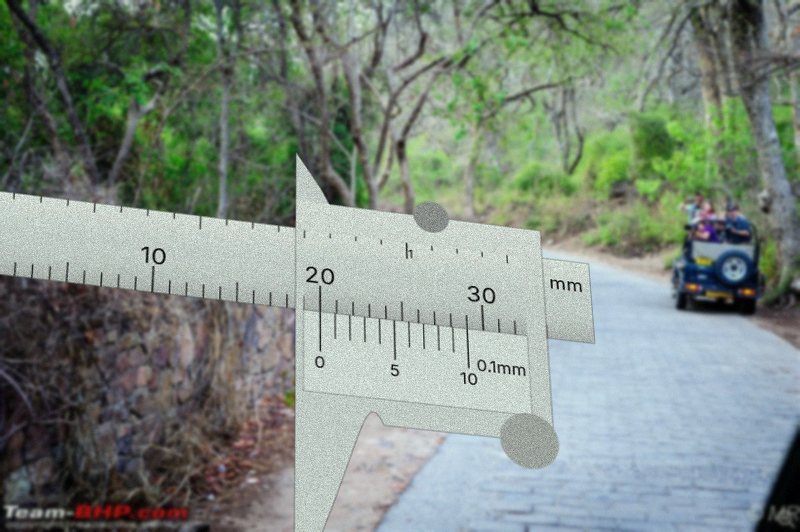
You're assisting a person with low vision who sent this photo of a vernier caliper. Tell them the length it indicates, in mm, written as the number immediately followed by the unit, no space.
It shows 20.0mm
